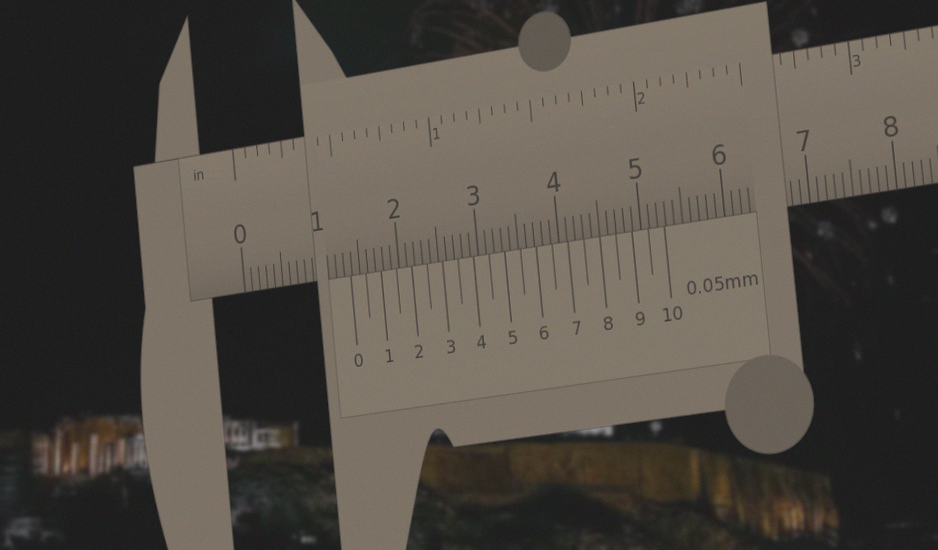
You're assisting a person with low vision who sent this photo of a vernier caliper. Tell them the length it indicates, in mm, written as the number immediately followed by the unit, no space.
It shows 13.8mm
